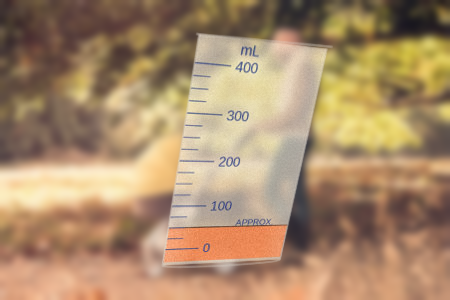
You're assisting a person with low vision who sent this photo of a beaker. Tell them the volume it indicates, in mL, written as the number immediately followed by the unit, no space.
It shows 50mL
